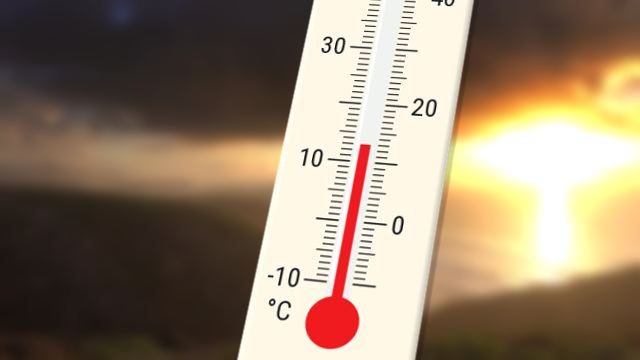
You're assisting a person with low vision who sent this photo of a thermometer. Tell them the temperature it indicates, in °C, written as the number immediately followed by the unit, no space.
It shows 13°C
